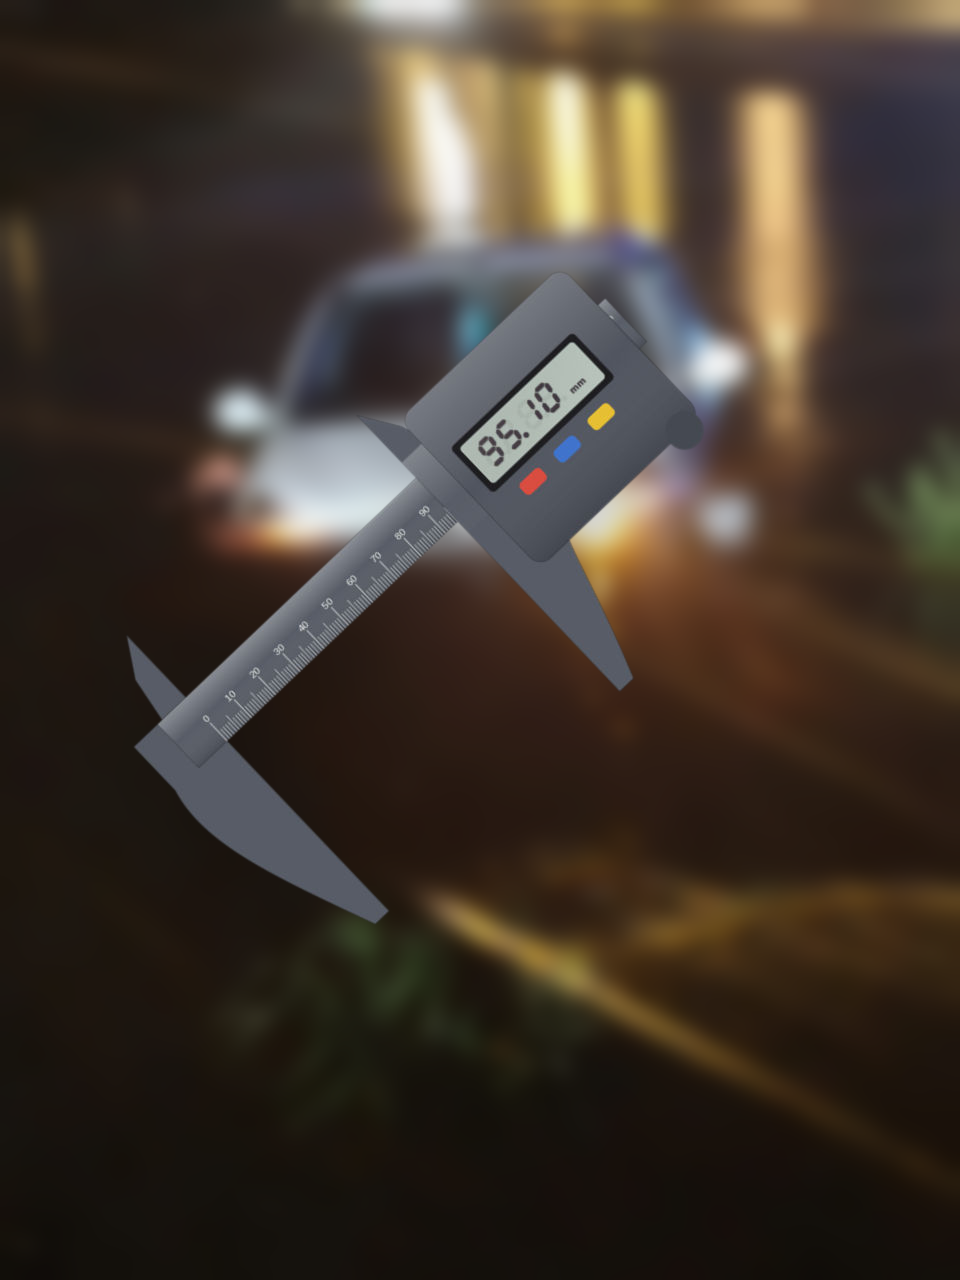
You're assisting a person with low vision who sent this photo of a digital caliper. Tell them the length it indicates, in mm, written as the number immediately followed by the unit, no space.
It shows 95.10mm
